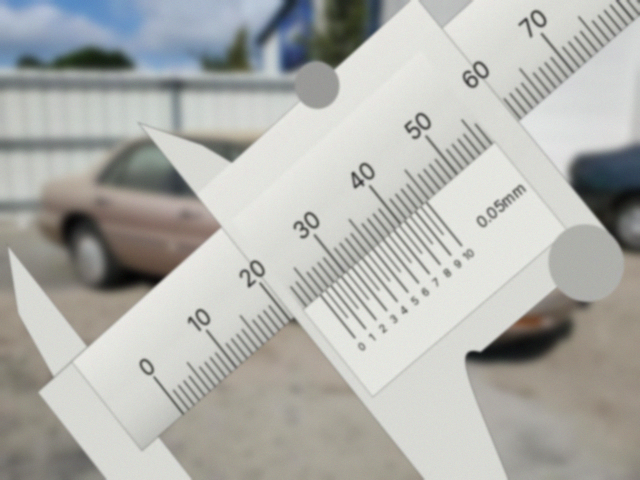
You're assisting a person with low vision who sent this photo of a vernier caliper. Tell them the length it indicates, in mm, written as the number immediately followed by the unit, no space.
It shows 25.5mm
